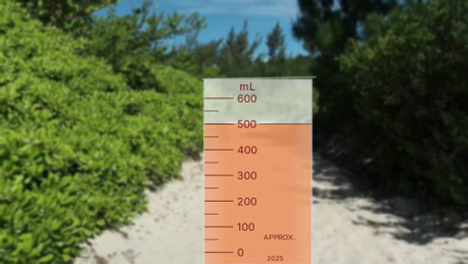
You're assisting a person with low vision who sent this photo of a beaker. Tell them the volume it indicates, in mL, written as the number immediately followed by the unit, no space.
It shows 500mL
